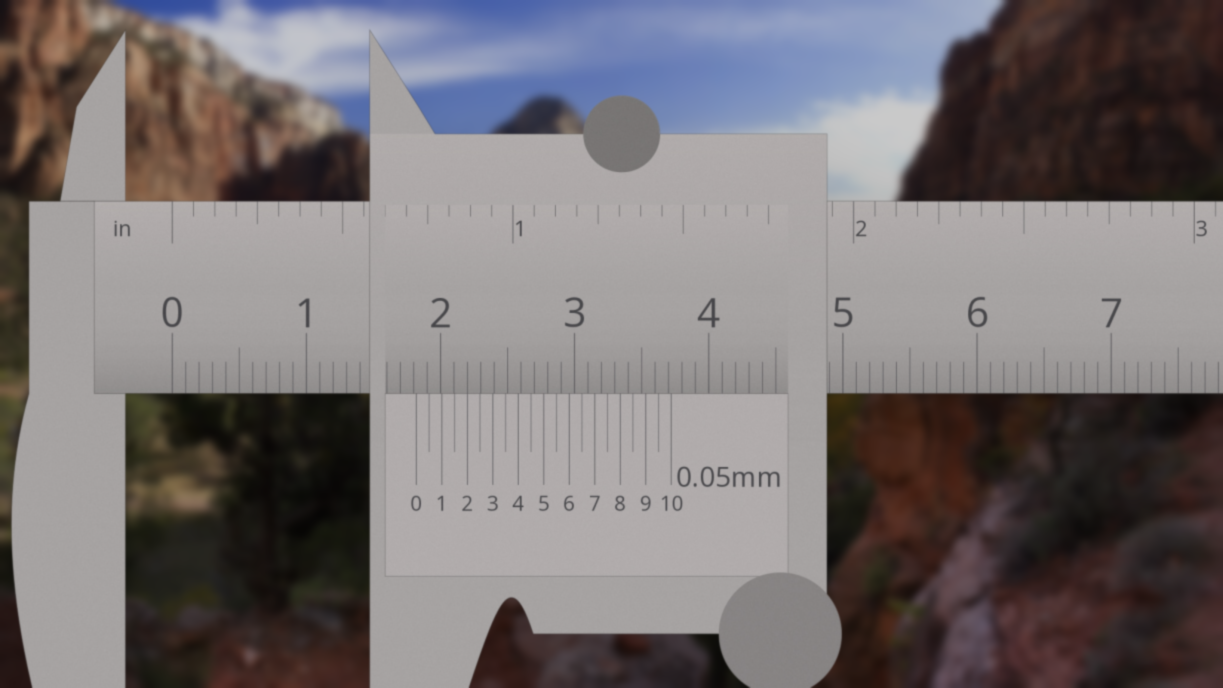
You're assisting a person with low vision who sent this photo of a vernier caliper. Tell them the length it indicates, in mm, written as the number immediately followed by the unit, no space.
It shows 18.2mm
